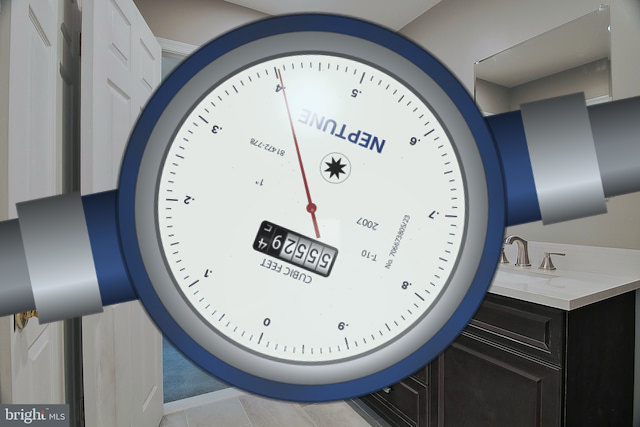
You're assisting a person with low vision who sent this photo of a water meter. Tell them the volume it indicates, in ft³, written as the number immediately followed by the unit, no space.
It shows 555294.40ft³
